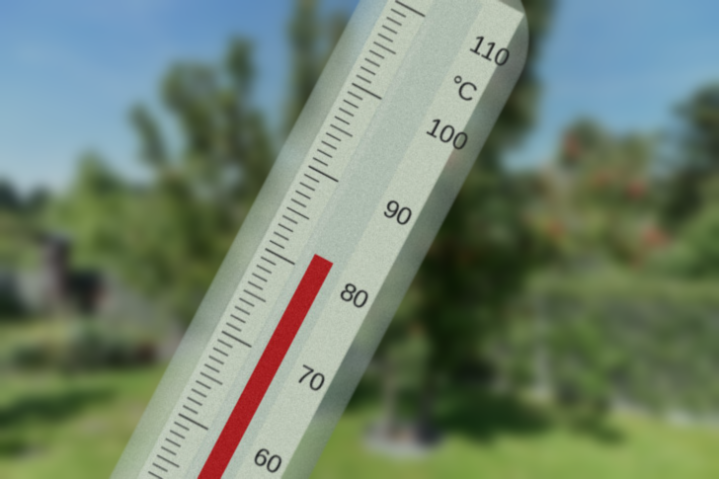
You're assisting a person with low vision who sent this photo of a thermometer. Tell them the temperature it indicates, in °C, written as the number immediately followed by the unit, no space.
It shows 82°C
